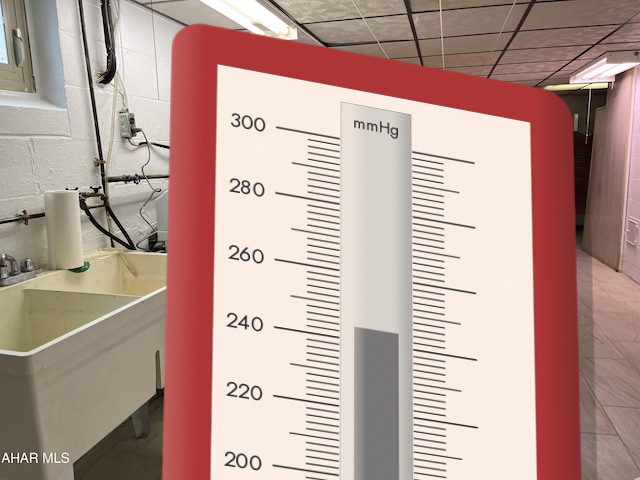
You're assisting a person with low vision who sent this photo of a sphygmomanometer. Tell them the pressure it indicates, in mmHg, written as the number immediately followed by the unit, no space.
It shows 244mmHg
